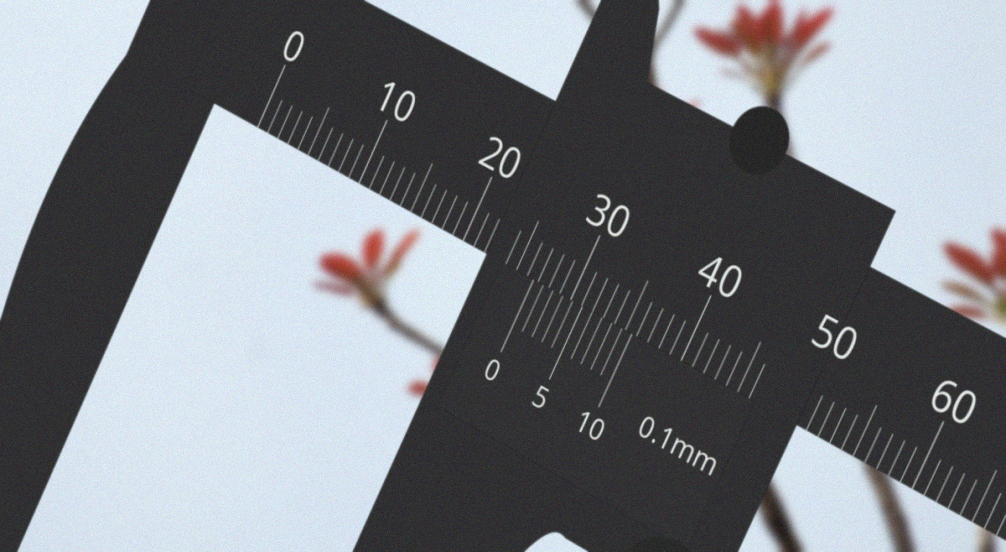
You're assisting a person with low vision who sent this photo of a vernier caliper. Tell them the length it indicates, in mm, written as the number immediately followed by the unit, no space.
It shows 26.6mm
